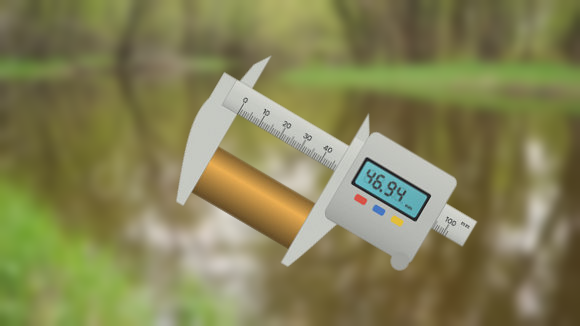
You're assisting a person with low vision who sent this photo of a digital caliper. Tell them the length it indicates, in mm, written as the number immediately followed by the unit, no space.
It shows 46.94mm
